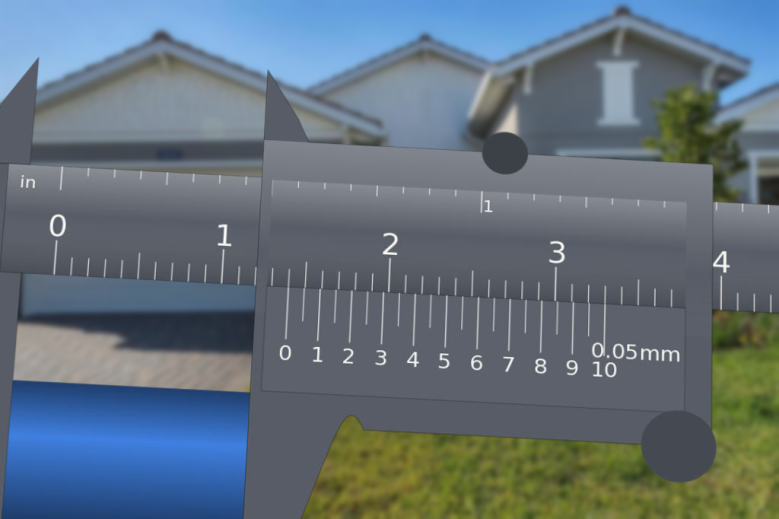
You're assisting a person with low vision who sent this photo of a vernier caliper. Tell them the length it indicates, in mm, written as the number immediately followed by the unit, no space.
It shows 14.0mm
